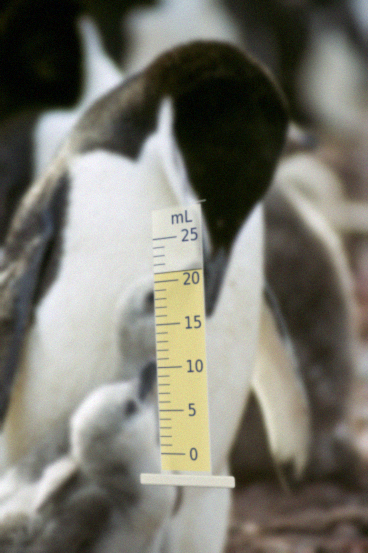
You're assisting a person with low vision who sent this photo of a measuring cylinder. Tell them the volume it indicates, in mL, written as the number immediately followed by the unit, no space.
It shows 21mL
